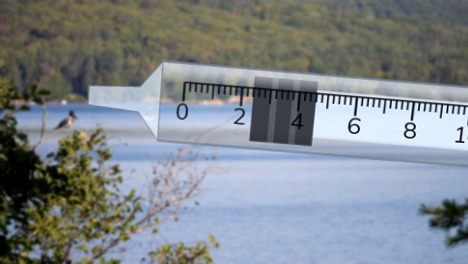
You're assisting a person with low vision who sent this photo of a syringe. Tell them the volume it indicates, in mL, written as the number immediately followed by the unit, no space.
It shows 2.4mL
